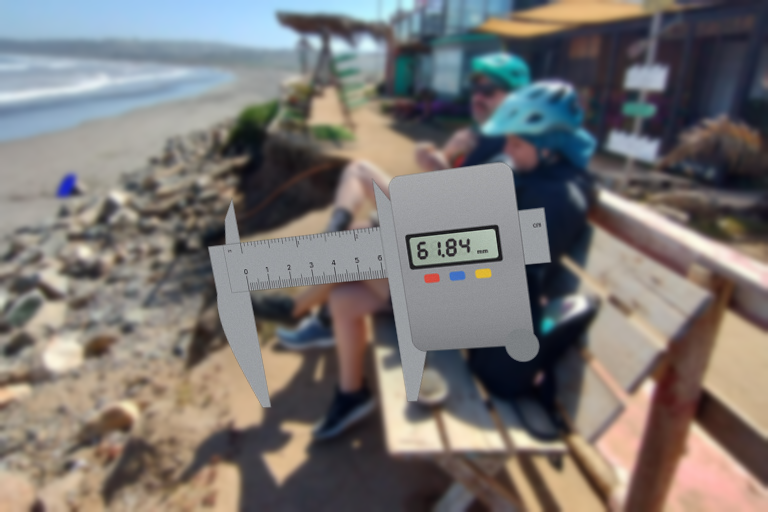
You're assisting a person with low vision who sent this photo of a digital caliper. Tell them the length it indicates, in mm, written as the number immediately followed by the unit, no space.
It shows 61.84mm
